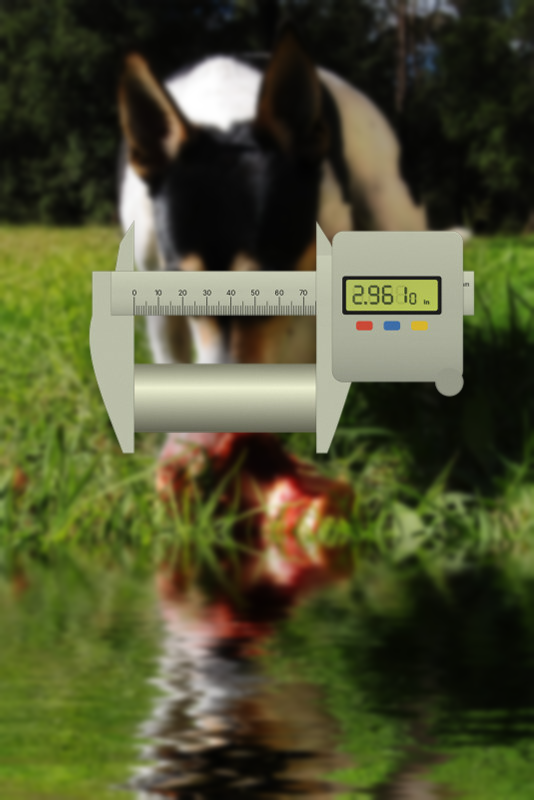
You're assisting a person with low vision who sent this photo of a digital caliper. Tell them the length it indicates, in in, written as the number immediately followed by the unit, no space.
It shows 2.9610in
